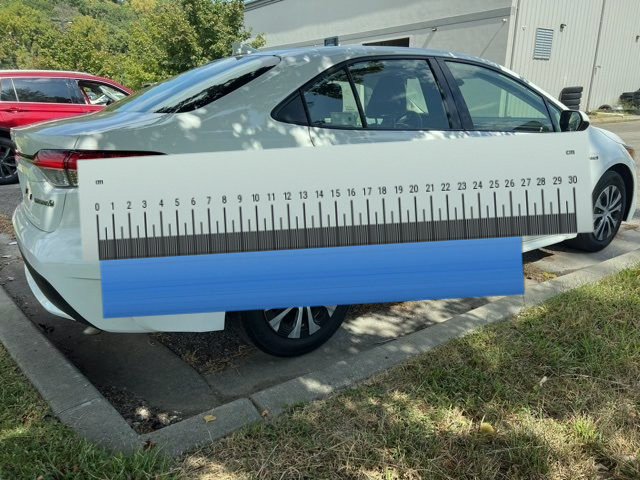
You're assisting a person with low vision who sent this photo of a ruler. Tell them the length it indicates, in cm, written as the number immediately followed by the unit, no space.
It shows 26.5cm
